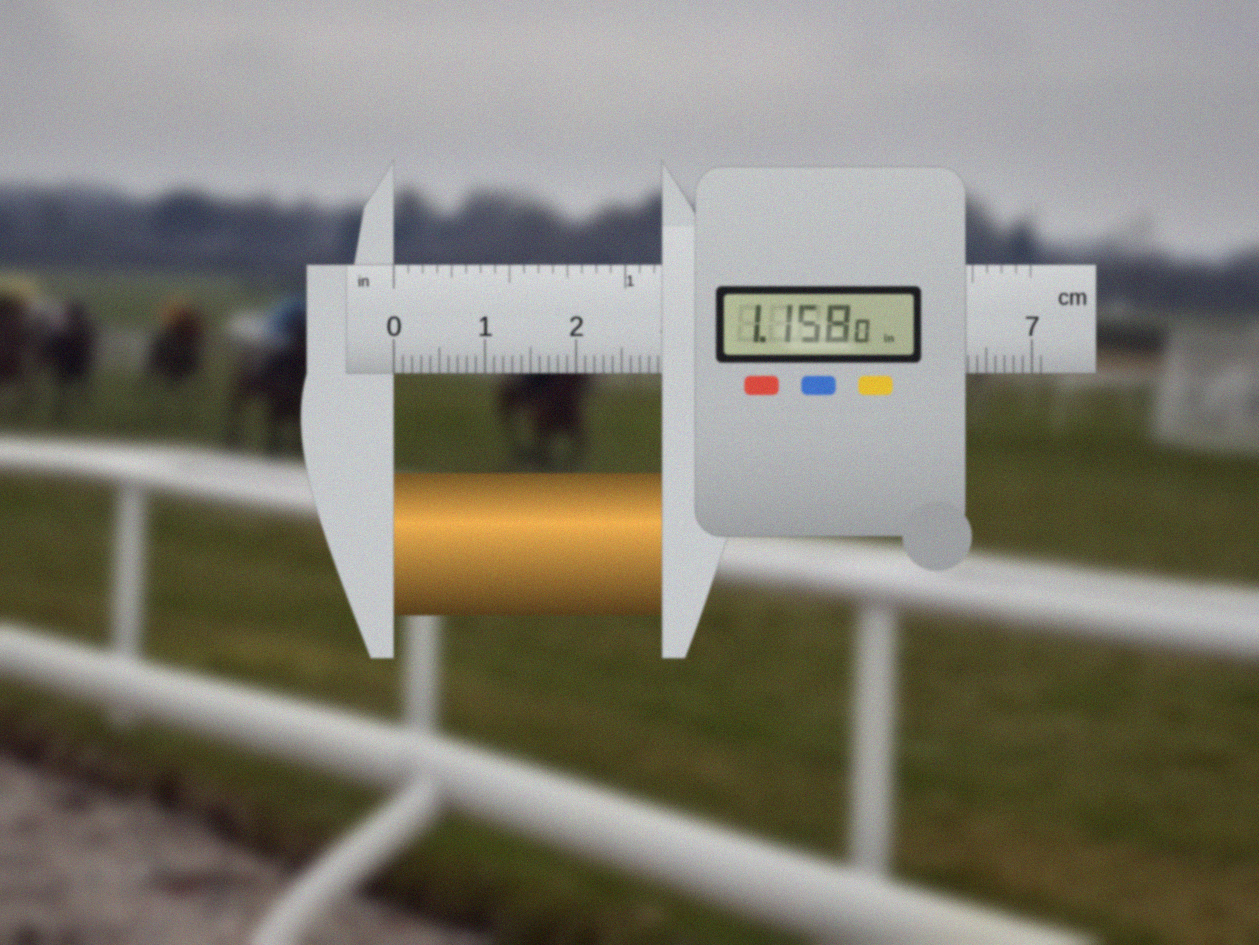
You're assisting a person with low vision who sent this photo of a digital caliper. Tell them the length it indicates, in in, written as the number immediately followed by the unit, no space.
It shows 1.1580in
